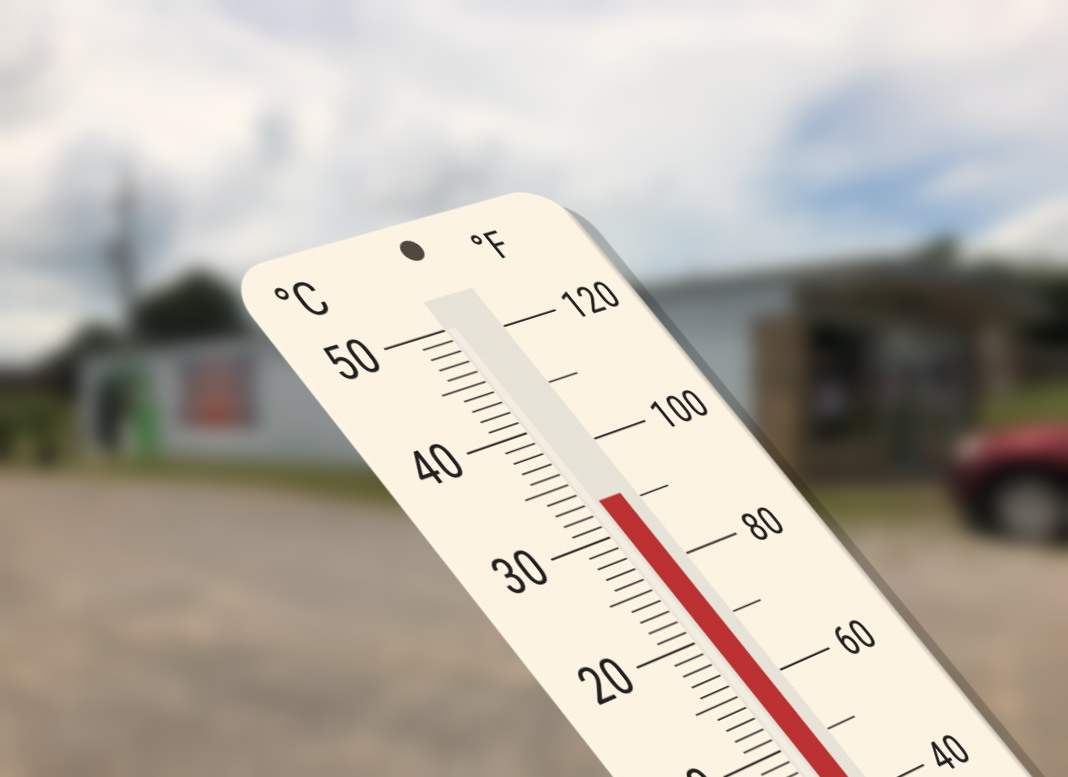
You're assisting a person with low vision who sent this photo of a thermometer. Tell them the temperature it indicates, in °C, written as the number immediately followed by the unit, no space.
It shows 33°C
